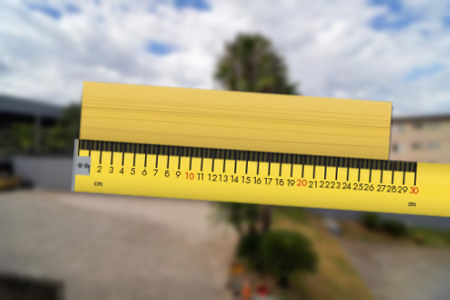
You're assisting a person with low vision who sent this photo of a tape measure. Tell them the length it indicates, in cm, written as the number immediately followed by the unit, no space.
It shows 27.5cm
